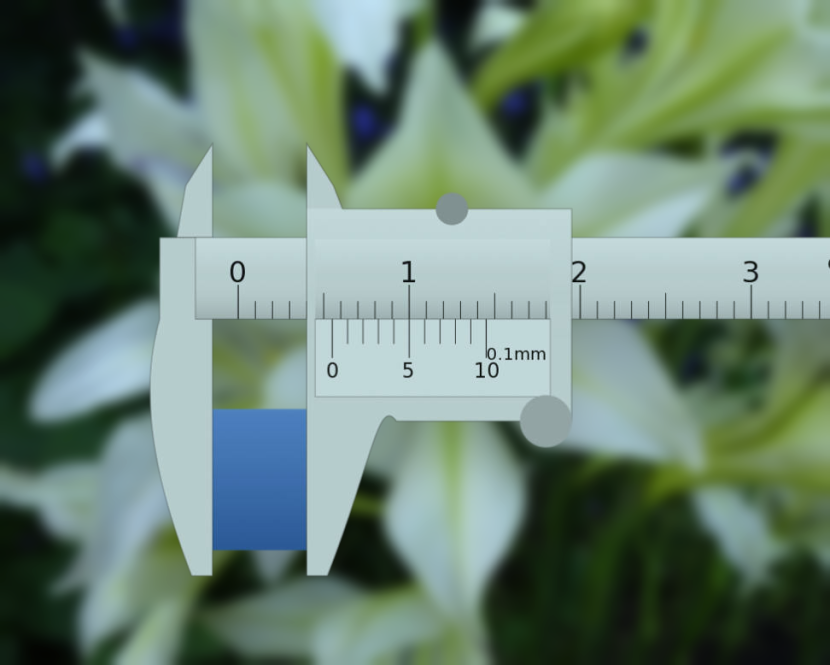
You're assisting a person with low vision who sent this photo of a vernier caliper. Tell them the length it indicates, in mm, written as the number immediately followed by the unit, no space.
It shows 5.5mm
